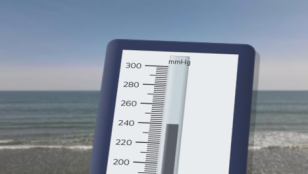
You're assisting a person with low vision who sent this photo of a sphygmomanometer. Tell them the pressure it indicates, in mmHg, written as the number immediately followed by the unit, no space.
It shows 240mmHg
